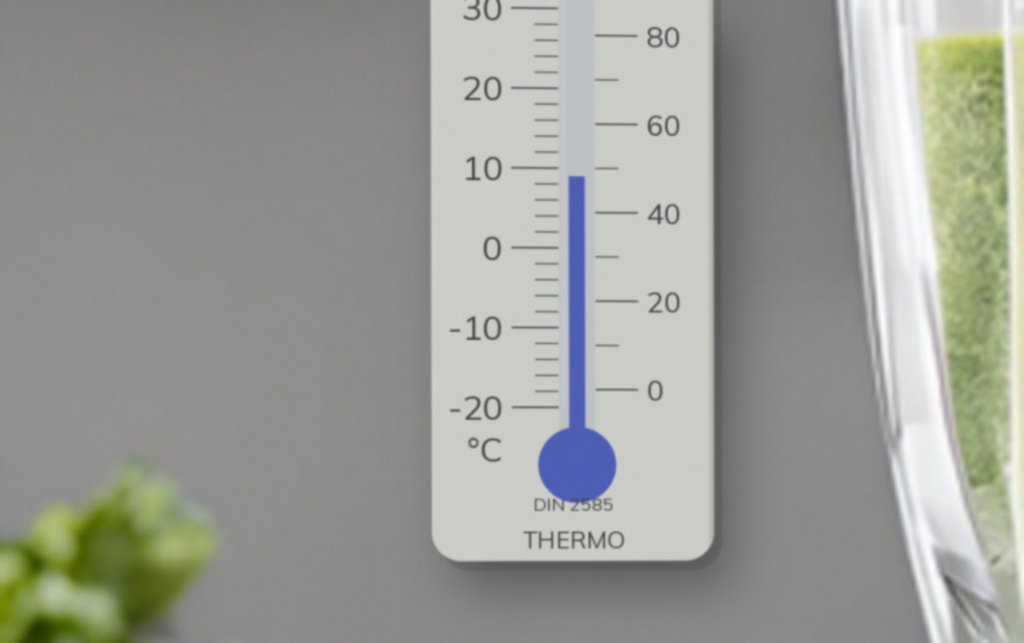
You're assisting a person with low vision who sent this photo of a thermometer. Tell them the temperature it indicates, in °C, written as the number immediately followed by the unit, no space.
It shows 9°C
